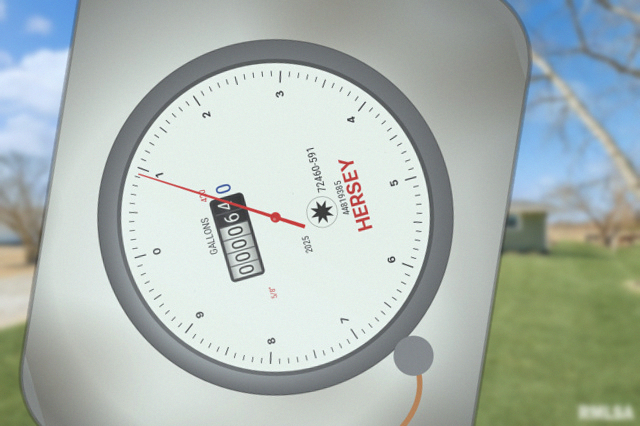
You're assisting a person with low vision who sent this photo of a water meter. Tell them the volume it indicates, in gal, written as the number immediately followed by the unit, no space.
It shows 640.9gal
